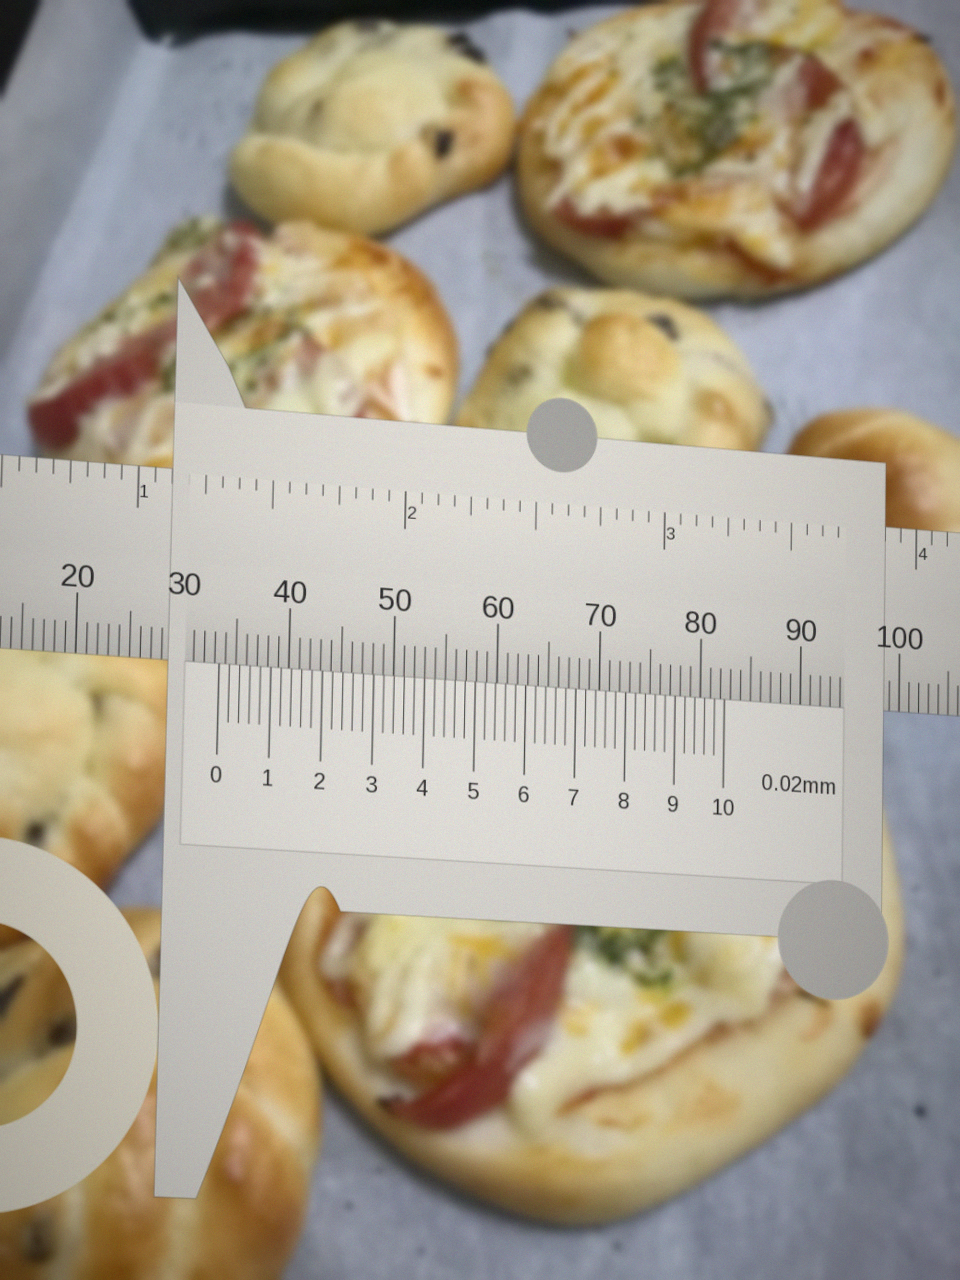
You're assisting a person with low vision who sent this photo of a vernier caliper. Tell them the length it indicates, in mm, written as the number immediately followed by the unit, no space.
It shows 33.4mm
